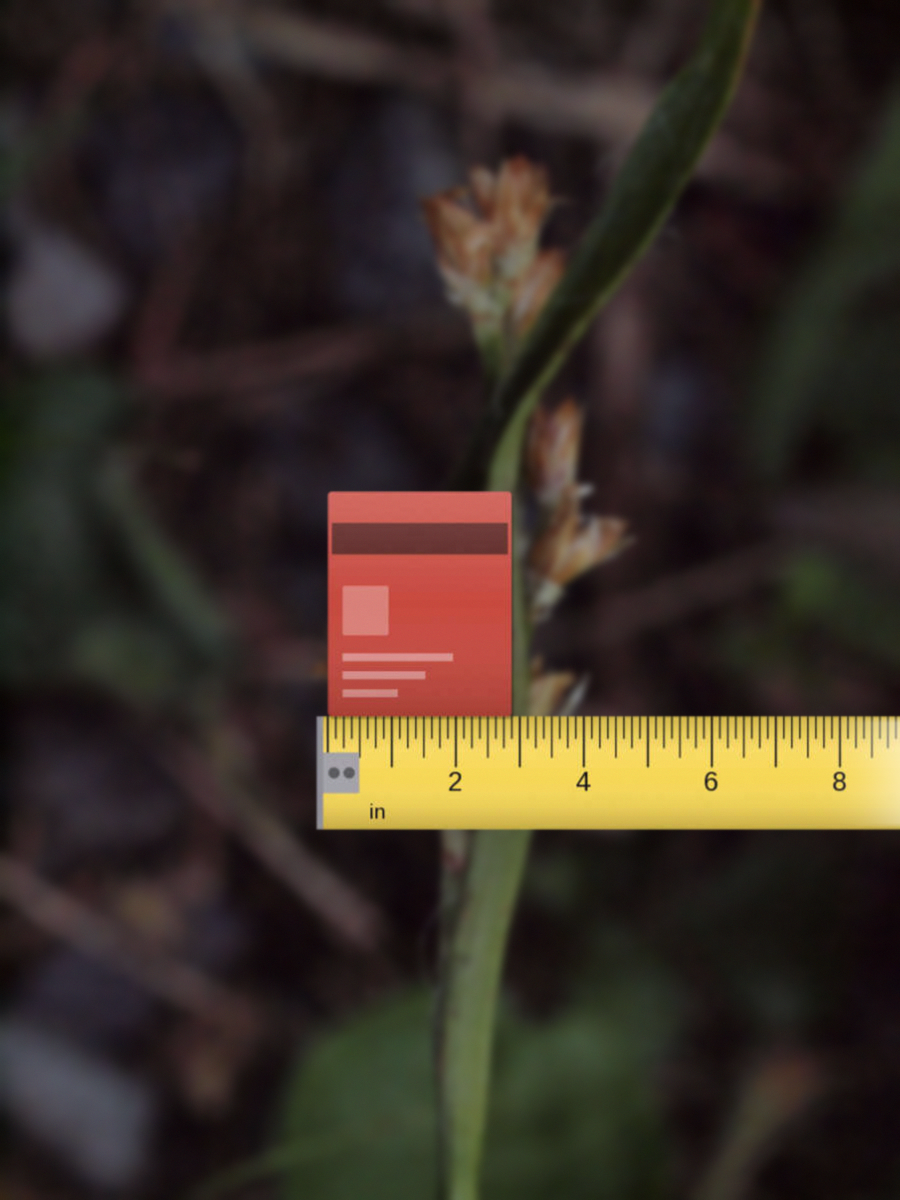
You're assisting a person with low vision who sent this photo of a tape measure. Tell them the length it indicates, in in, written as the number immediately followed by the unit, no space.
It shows 2.875in
